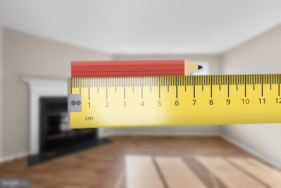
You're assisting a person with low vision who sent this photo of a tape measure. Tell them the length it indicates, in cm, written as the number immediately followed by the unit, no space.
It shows 7.5cm
